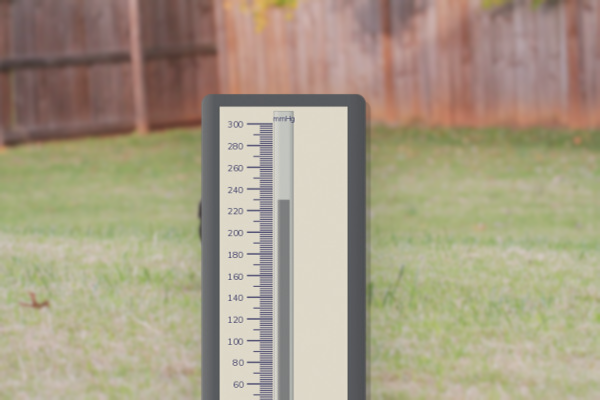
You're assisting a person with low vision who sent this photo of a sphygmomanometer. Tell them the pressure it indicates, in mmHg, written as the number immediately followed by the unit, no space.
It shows 230mmHg
